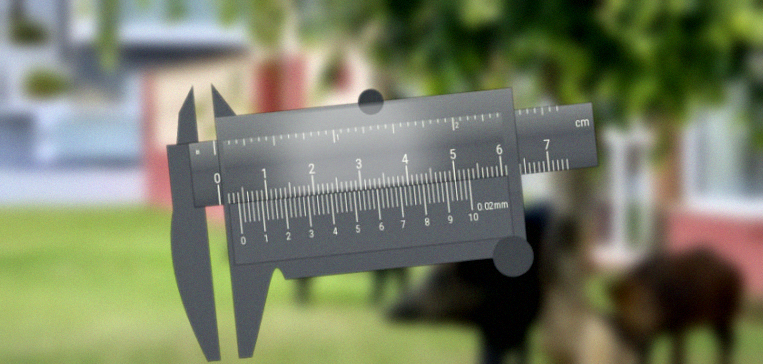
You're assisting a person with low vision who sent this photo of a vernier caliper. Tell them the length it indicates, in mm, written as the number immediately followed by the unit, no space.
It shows 4.0mm
